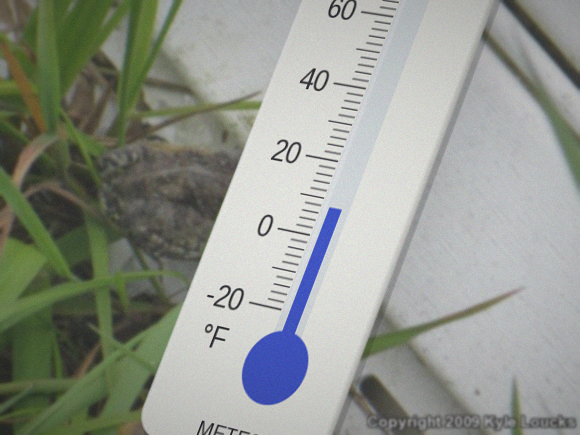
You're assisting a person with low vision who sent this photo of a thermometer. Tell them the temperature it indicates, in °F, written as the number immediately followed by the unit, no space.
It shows 8°F
